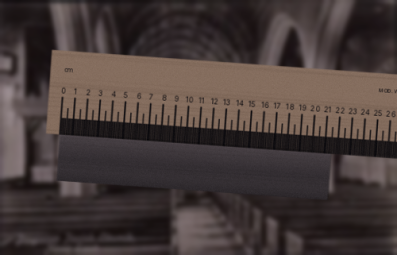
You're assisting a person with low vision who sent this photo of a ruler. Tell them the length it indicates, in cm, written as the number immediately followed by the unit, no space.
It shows 21.5cm
